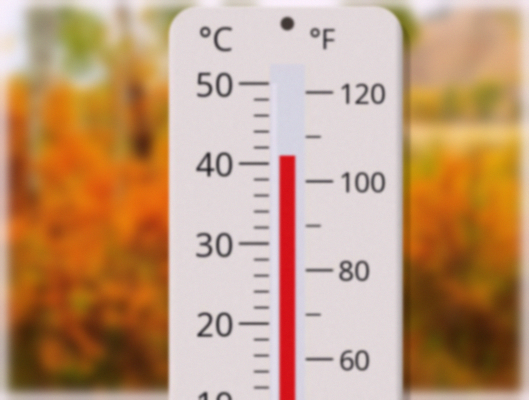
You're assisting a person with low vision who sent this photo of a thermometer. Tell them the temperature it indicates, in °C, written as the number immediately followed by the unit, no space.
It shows 41°C
